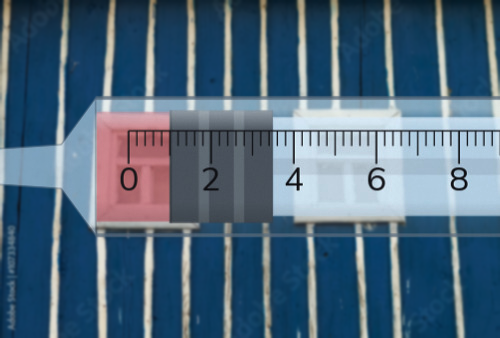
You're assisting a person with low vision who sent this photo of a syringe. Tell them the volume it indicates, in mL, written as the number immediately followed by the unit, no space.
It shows 1mL
